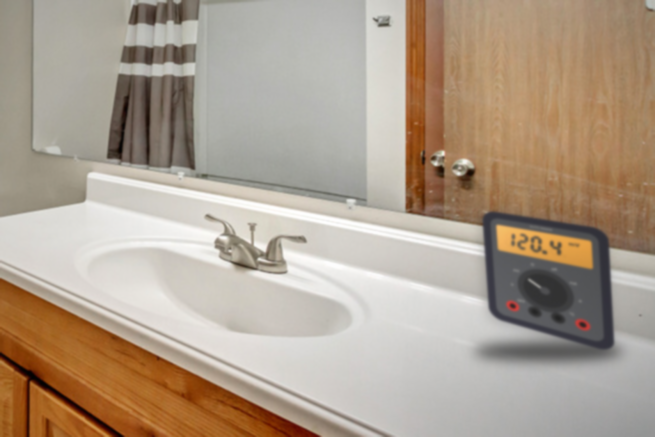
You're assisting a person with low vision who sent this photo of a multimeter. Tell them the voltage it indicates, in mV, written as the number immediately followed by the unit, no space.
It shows 120.4mV
